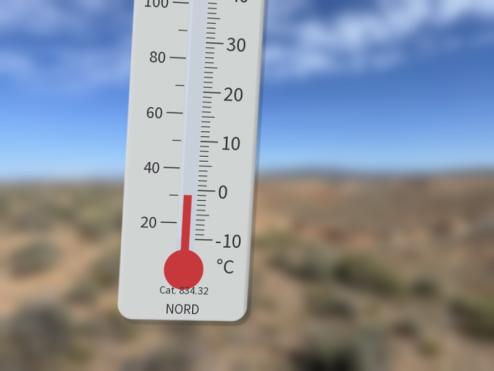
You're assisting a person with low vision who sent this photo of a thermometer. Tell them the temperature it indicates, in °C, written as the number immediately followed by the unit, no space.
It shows -1°C
